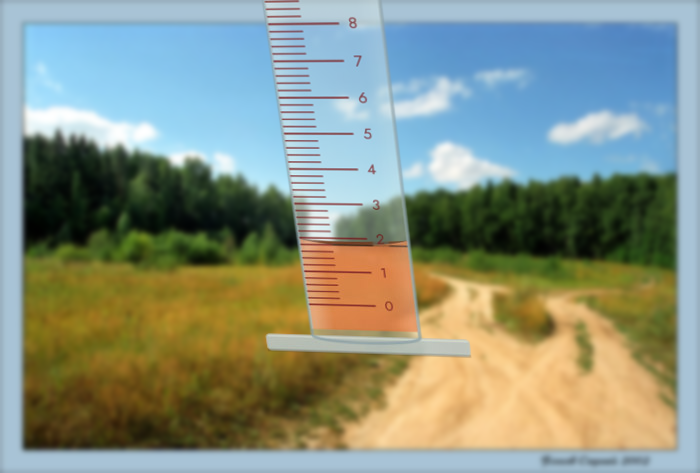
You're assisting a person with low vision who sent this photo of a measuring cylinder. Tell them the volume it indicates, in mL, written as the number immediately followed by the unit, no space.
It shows 1.8mL
